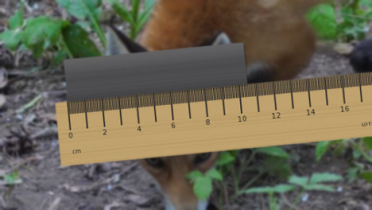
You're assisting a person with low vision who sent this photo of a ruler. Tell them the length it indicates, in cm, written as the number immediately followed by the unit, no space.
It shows 10.5cm
